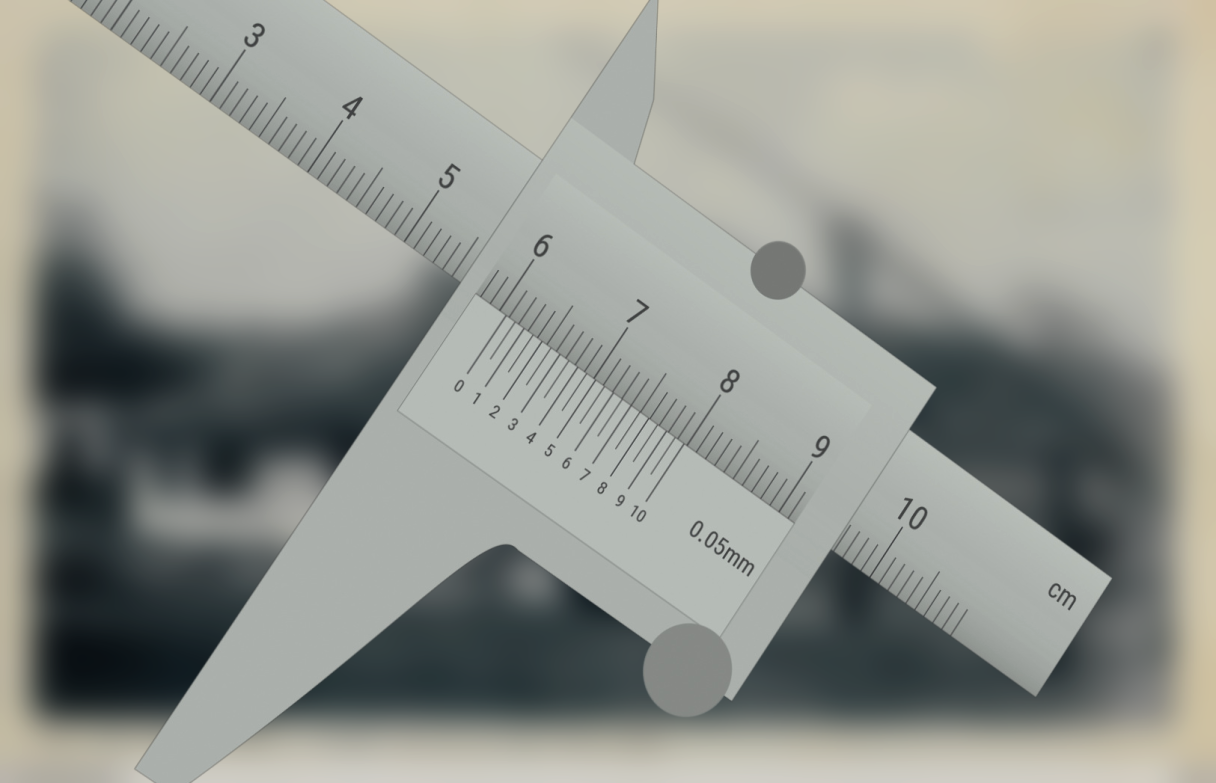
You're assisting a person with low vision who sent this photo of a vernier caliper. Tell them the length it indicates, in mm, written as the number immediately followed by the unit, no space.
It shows 60.7mm
